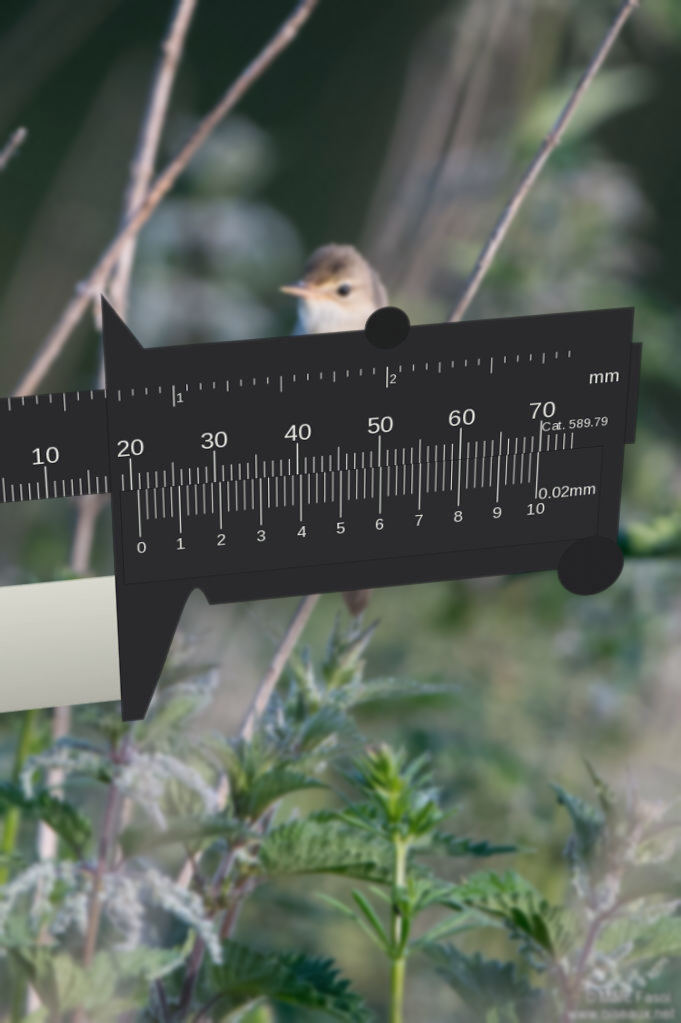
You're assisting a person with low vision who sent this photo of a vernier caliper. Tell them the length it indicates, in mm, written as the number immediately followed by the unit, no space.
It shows 20.8mm
